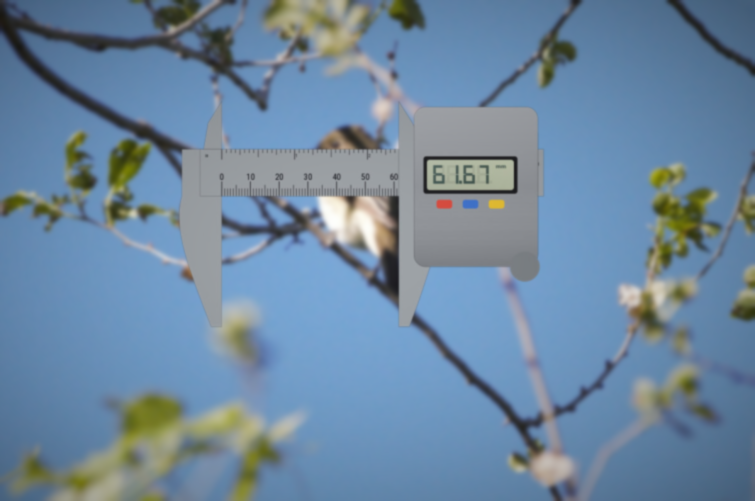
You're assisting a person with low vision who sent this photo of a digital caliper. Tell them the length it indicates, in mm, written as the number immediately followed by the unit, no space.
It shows 61.67mm
